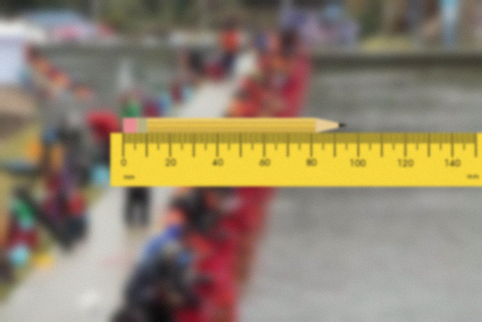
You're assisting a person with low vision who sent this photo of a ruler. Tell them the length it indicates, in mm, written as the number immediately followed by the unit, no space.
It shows 95mm
